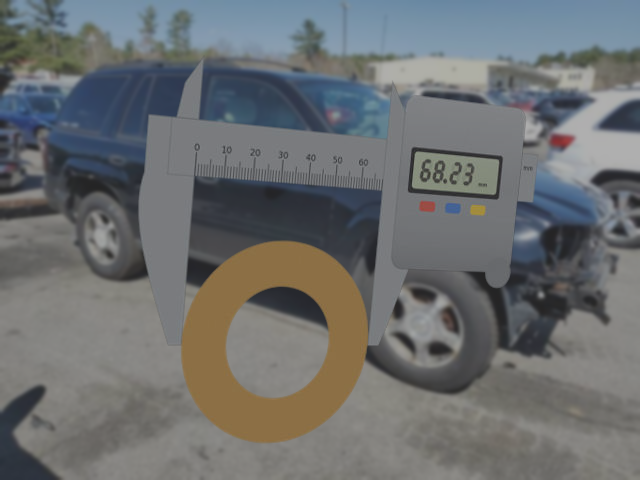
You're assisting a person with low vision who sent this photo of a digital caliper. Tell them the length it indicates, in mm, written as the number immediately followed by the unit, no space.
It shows 68.23mm
